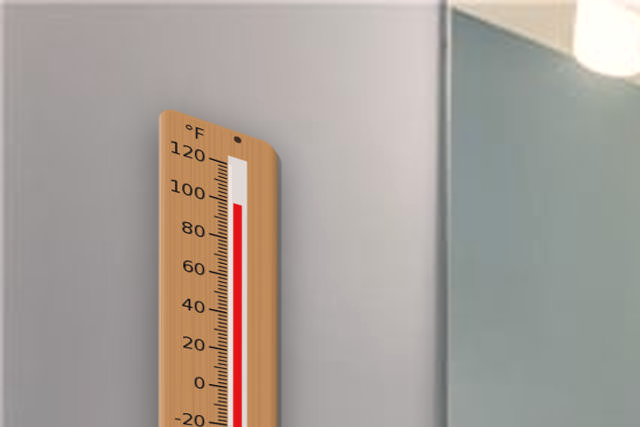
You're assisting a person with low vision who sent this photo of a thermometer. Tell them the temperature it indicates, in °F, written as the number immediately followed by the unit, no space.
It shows 100°F
